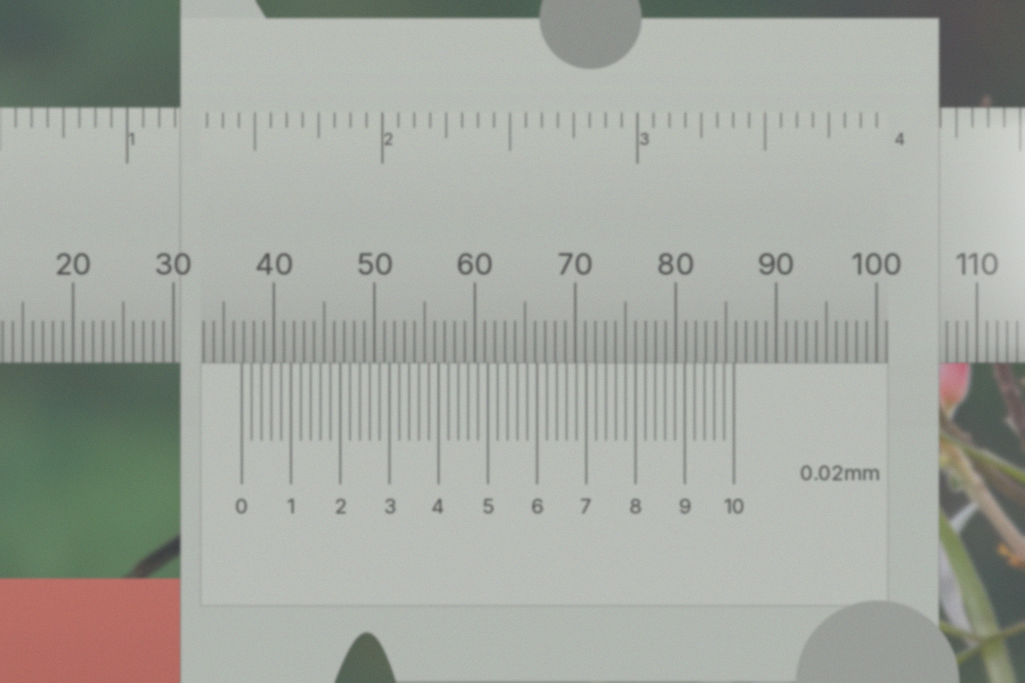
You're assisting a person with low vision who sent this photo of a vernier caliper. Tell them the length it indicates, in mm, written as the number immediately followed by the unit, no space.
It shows 36.8mm
